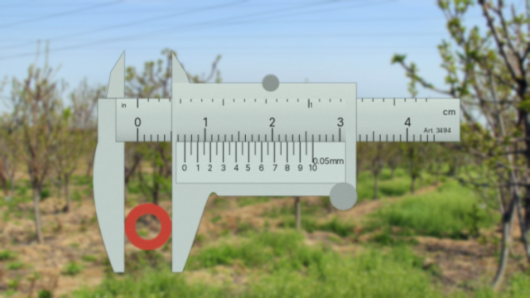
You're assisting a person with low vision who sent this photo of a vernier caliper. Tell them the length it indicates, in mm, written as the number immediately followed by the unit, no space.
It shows 7.0mm
